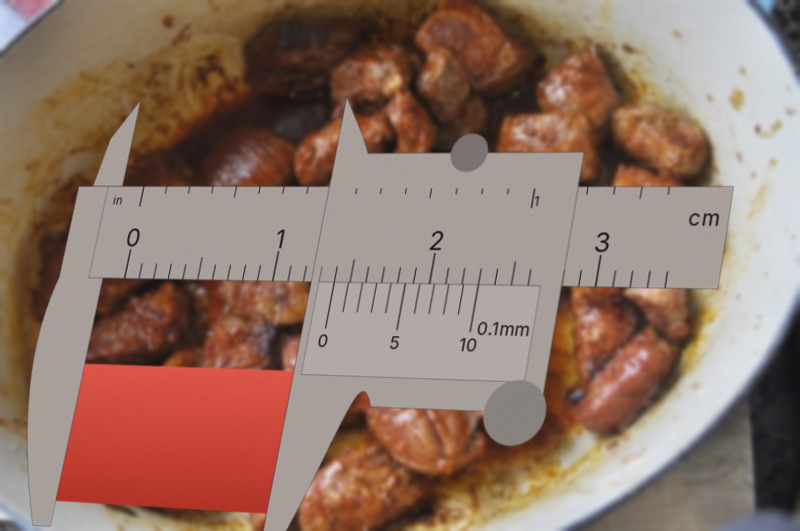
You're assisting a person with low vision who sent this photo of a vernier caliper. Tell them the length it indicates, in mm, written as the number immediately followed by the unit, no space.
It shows 14.0mm
